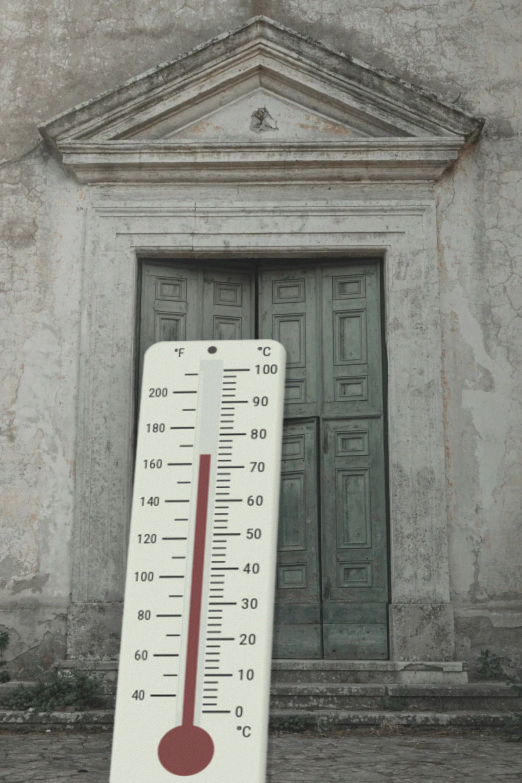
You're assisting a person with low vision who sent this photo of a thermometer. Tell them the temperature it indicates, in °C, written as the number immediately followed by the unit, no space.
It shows 74°C
